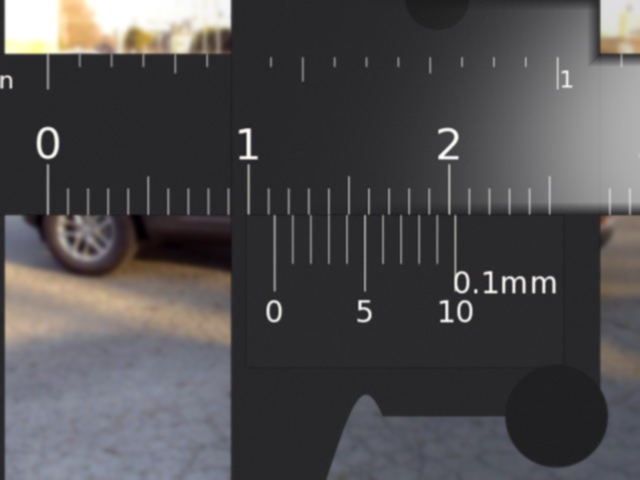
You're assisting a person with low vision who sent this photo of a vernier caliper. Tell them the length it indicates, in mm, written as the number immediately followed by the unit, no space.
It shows 11.3mm
